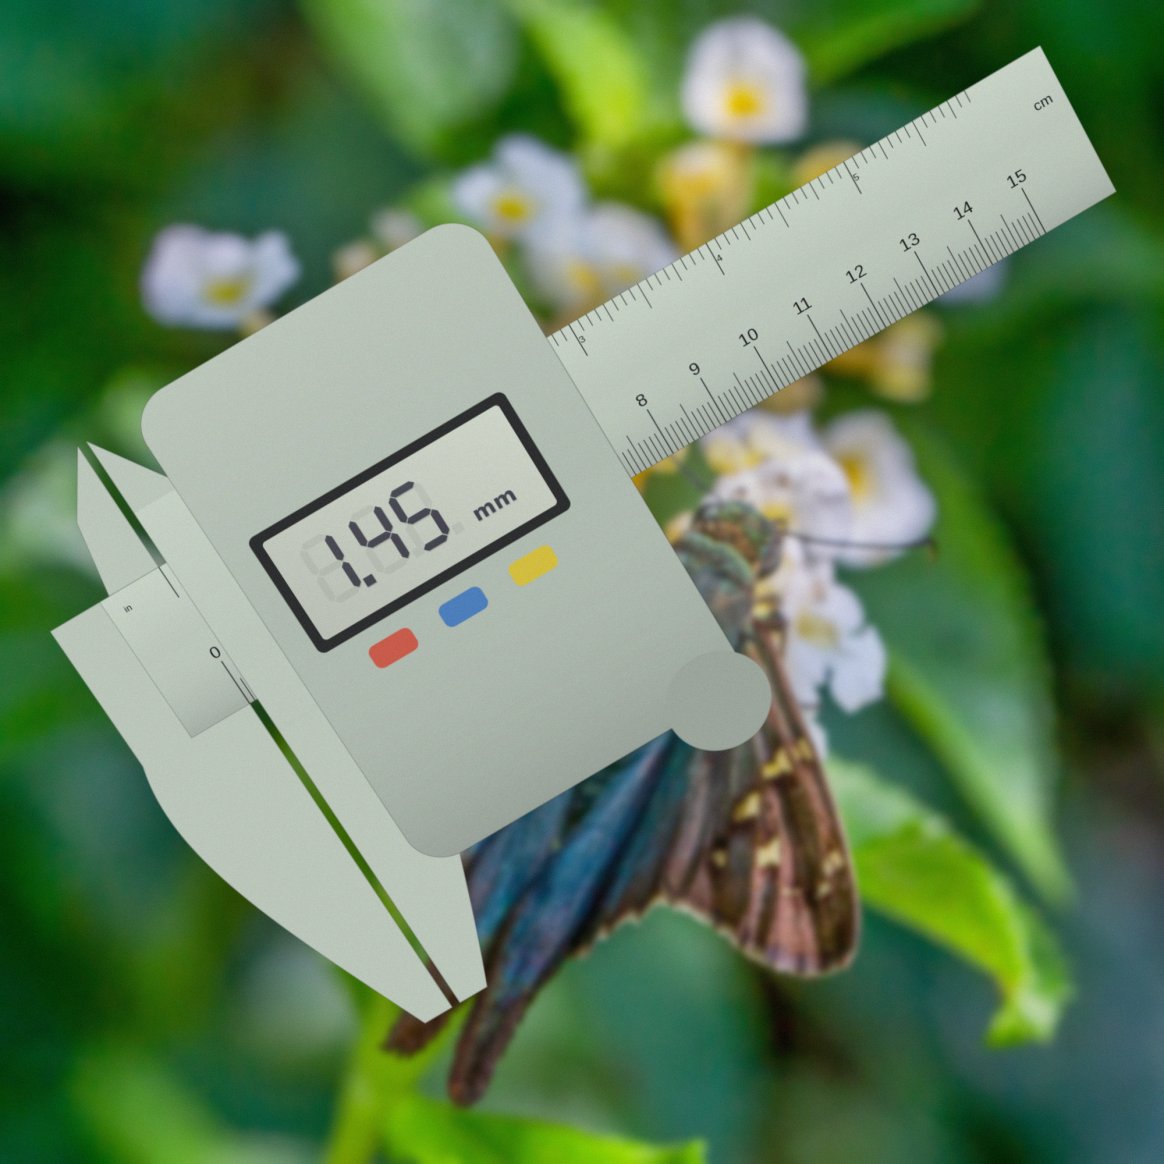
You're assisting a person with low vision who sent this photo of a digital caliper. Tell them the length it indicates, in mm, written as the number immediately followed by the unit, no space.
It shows 1.45mm
